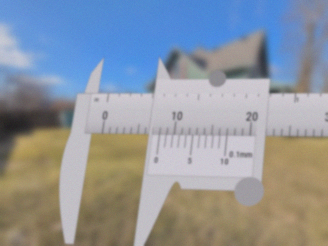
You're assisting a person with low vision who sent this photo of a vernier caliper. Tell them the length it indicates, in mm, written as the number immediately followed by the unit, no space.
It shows 8.0mm
